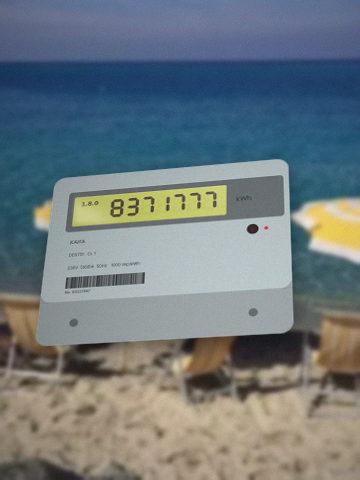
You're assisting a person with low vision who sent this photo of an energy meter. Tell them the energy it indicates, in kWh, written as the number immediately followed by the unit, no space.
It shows 8371777kWh
